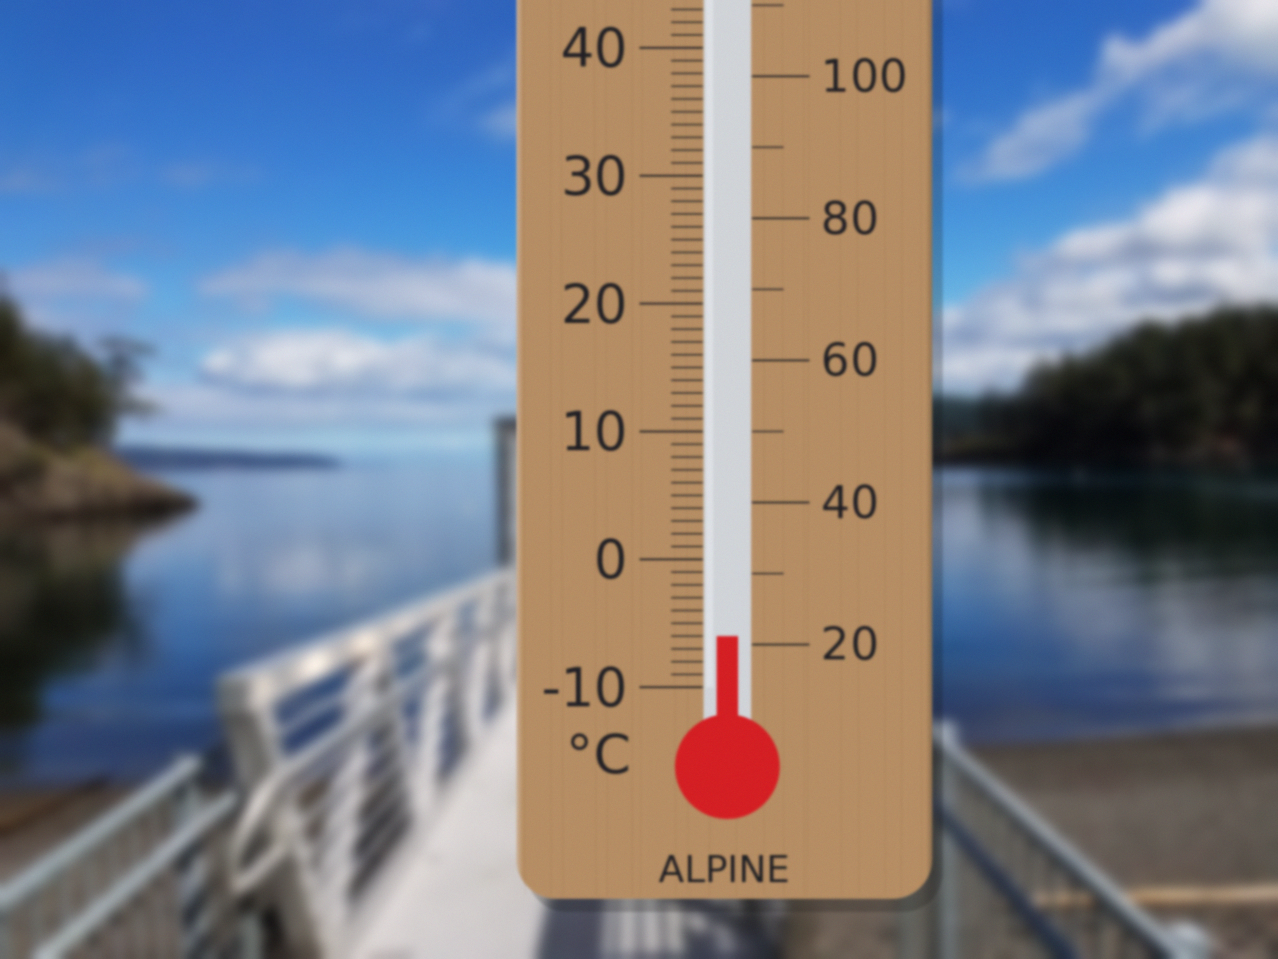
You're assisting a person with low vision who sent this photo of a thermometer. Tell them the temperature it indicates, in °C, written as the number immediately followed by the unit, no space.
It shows -6°C
